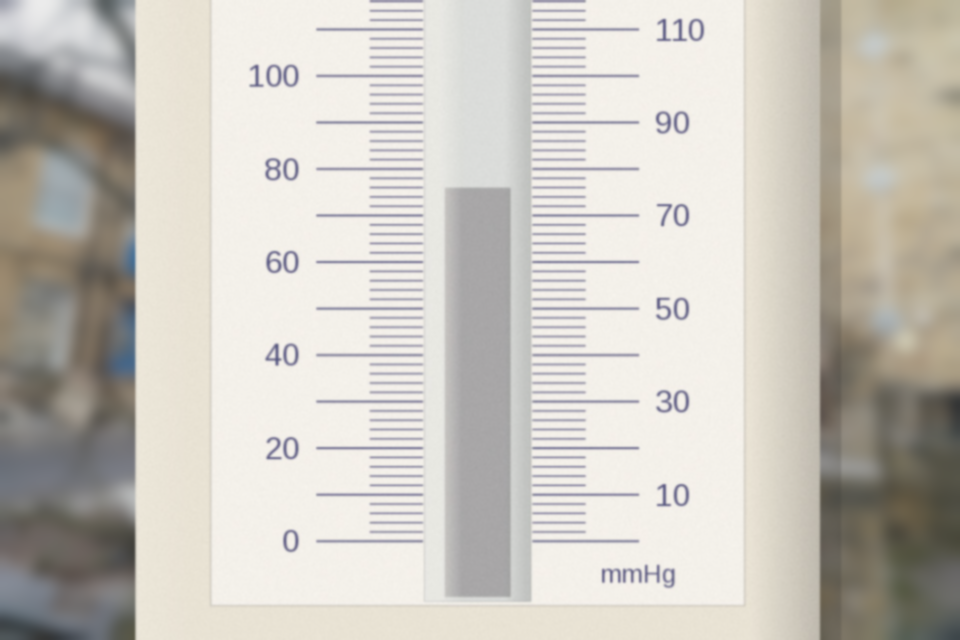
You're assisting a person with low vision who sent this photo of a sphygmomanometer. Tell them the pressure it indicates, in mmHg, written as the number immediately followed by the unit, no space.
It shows 76mmHg
